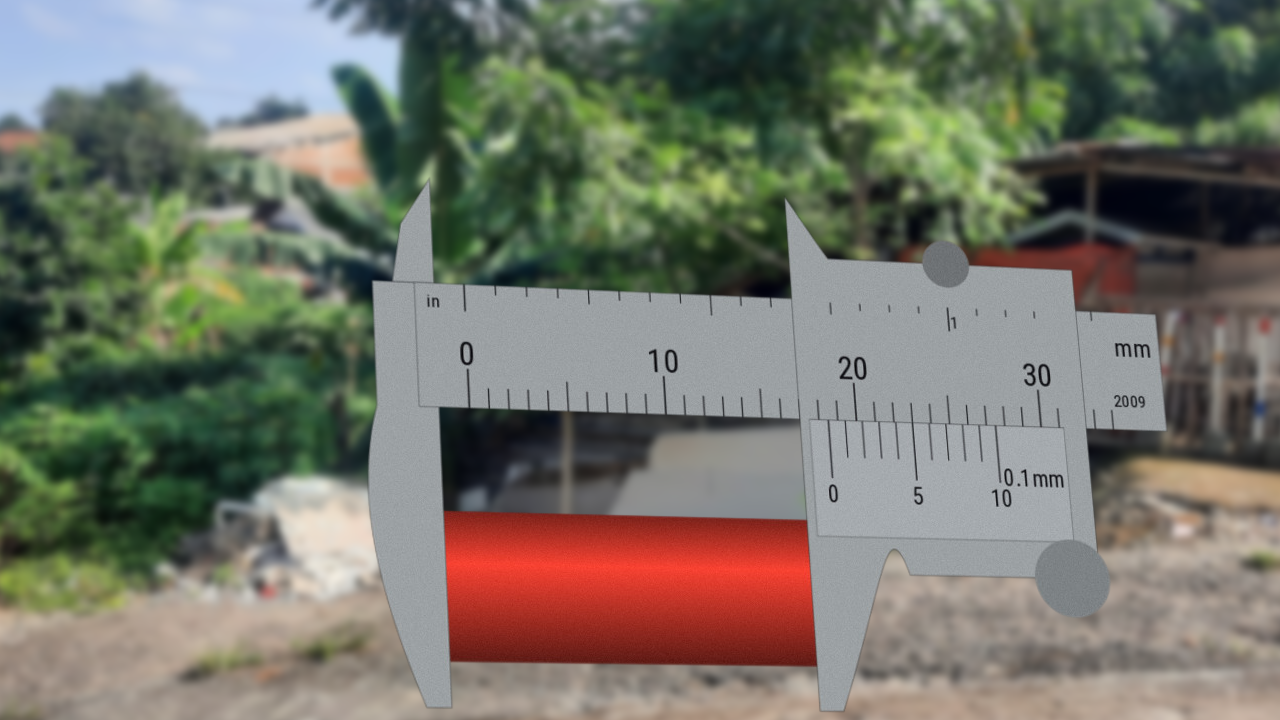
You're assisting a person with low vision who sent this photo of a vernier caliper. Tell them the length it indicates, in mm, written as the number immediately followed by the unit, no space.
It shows 18.5mm
